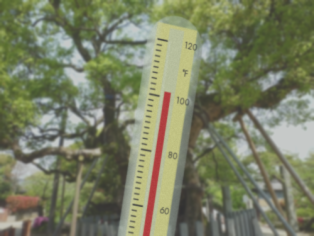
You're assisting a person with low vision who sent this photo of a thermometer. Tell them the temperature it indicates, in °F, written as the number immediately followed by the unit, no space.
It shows 102°F
